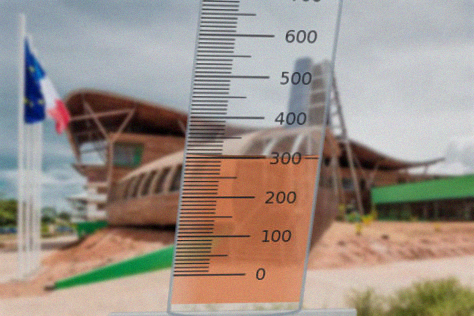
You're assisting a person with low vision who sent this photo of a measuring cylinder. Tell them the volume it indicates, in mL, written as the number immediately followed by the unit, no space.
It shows 300mL
